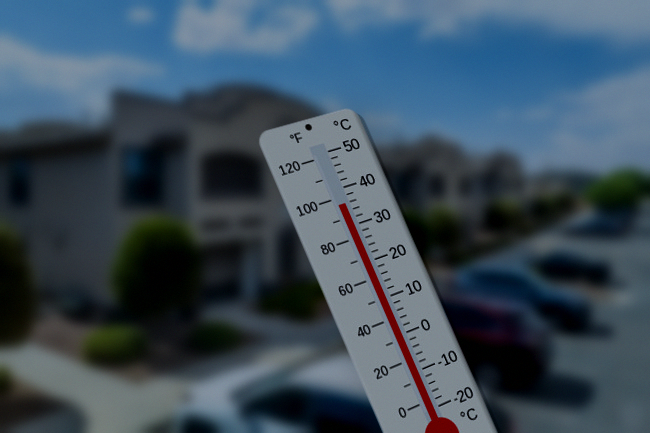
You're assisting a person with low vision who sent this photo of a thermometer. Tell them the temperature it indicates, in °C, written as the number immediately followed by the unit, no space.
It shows 36°C
